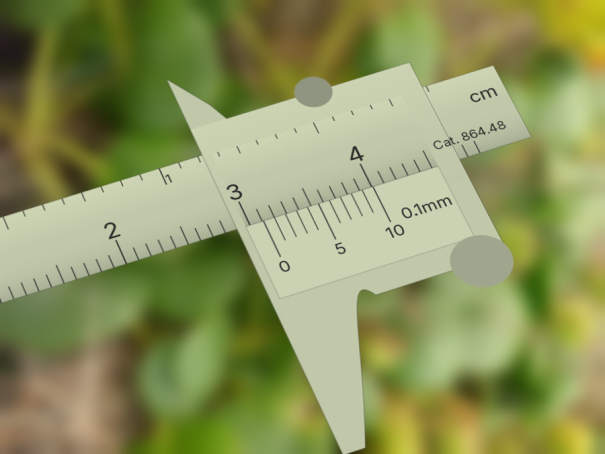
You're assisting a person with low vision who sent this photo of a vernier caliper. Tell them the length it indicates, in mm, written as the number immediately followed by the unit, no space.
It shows 31.1mm
